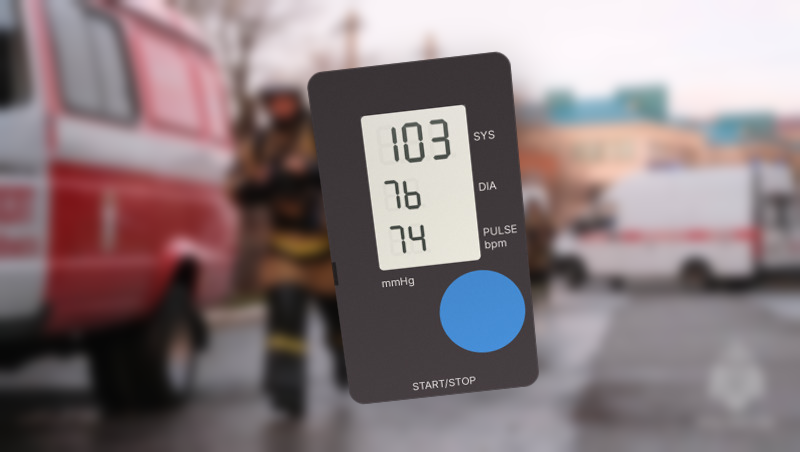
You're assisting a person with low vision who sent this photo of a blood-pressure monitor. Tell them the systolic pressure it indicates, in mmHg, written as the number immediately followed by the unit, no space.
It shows 103mmHg
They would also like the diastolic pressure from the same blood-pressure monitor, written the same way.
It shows 76mmHg
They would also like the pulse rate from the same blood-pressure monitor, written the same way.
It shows 74bpm
